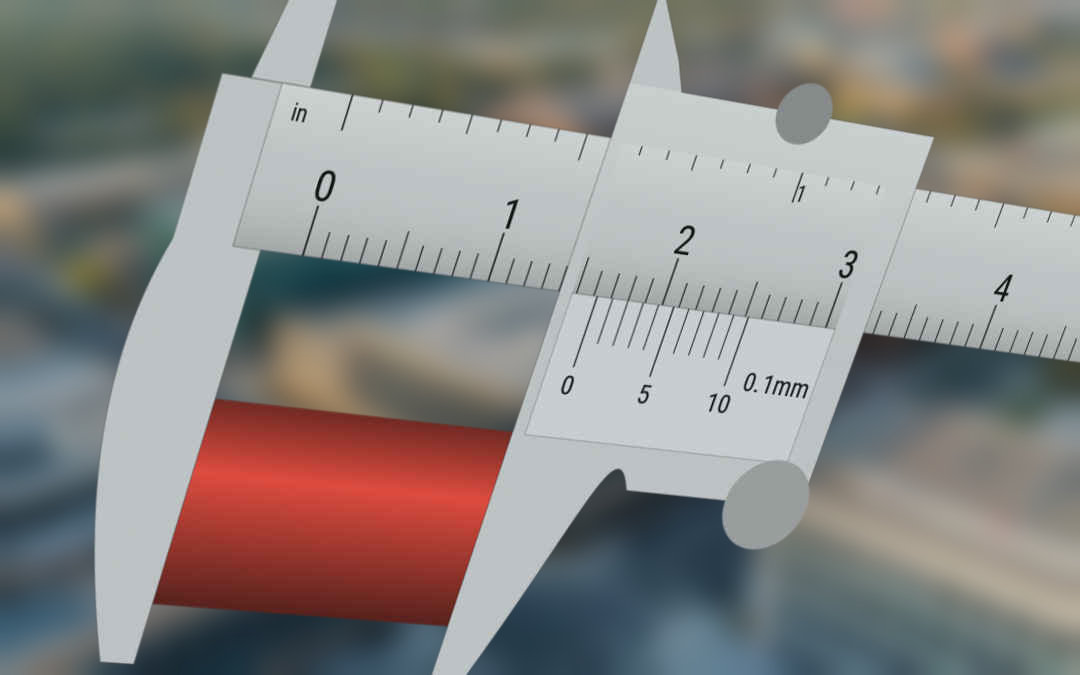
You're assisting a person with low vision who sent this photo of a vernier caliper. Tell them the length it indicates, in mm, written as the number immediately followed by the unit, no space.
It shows 16.2mm
